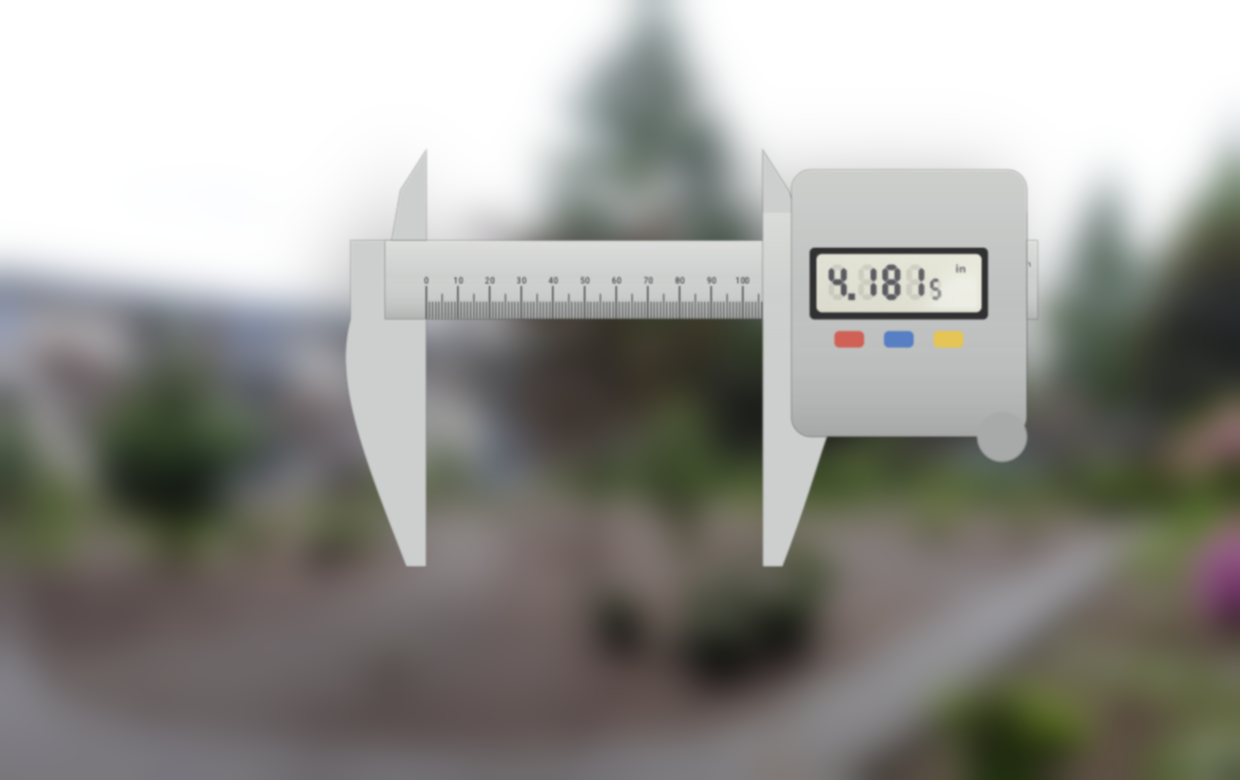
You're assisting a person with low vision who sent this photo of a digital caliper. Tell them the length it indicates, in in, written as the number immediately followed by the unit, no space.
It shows 4.1815in
